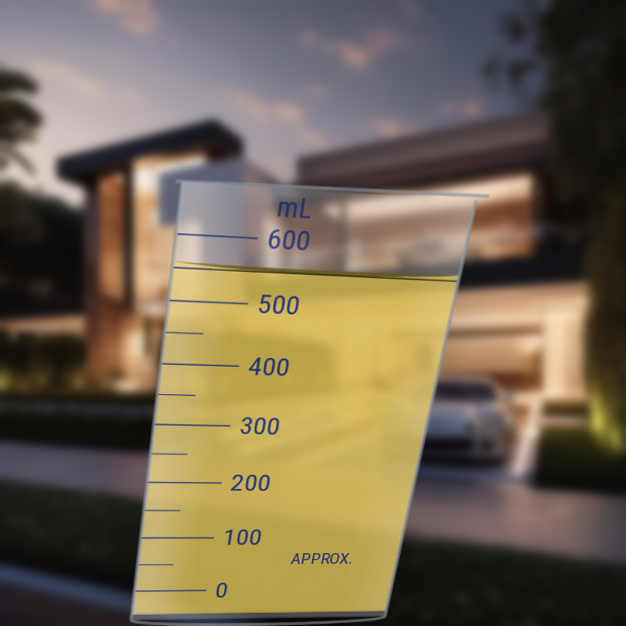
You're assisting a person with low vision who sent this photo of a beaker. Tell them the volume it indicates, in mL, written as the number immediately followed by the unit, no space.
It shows 550mL
